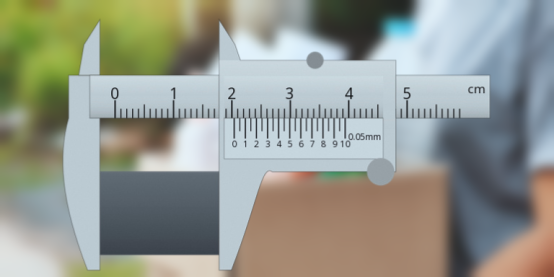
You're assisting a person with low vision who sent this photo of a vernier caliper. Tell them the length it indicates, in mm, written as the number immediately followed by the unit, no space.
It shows 20.4mm
